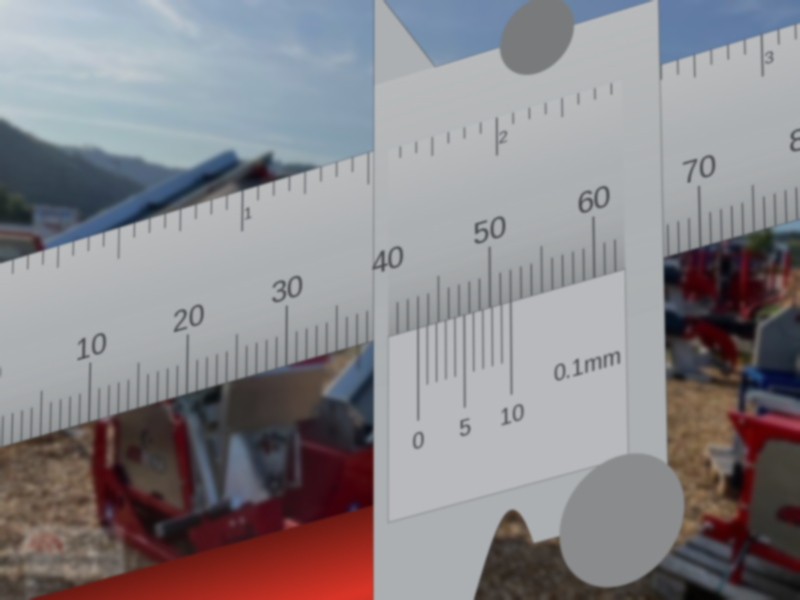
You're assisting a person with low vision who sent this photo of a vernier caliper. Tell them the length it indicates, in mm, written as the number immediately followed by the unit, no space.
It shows 43.0mm
